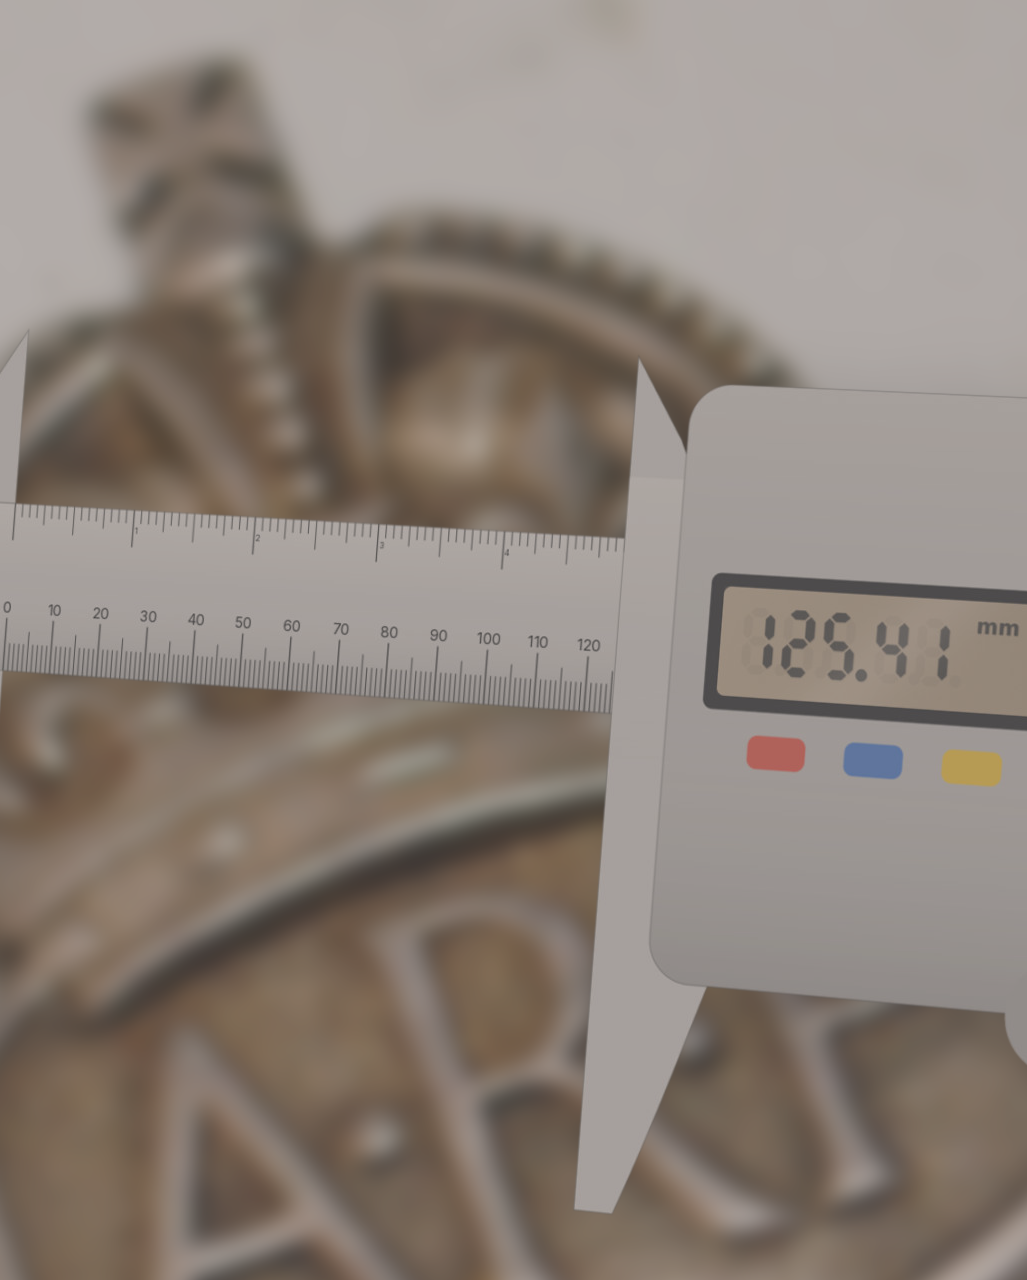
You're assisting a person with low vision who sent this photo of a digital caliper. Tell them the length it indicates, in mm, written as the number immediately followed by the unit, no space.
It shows 125.41mm
